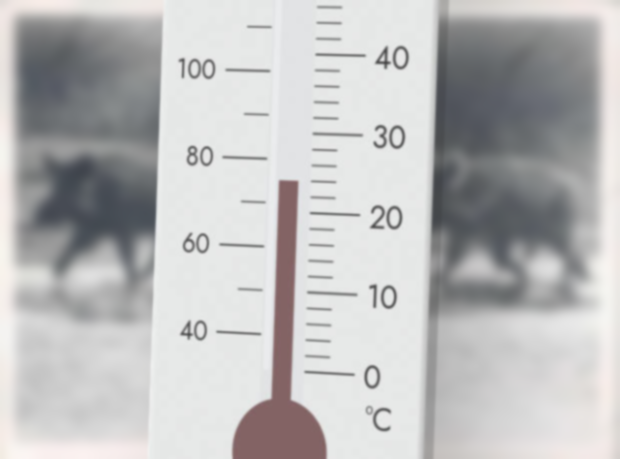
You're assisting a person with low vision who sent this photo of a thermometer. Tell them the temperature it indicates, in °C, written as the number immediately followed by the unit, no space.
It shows 24°C
